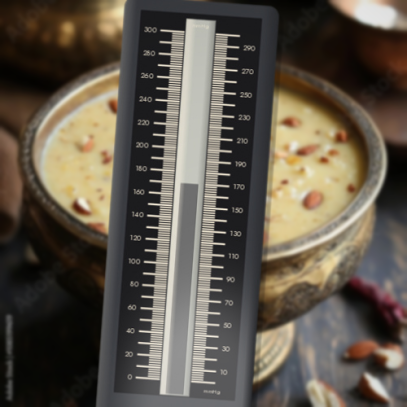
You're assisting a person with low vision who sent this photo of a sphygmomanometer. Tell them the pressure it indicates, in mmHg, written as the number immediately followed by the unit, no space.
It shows 170mmHg
